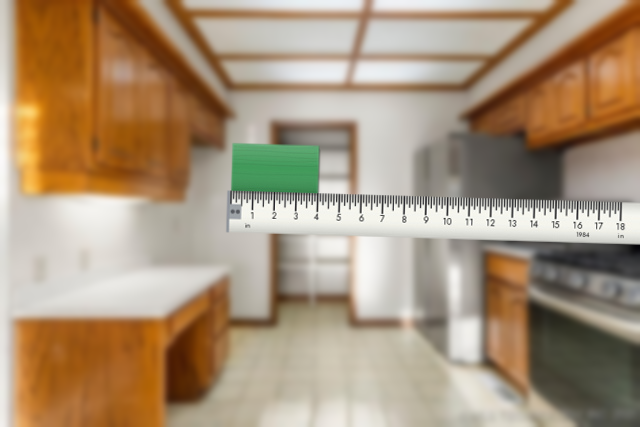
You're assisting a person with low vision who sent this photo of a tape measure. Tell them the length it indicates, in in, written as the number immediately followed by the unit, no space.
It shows 4in
